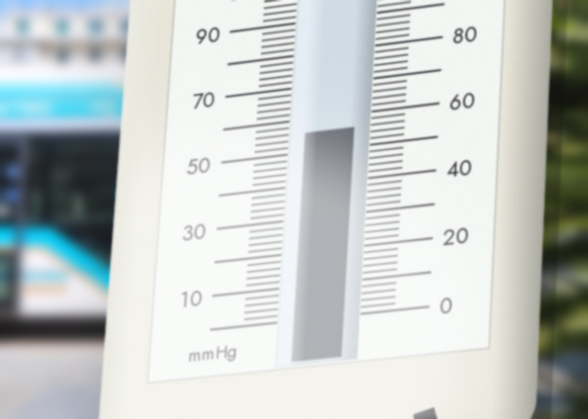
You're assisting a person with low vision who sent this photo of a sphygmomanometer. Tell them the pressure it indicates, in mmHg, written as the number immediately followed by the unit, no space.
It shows 56mmHg
